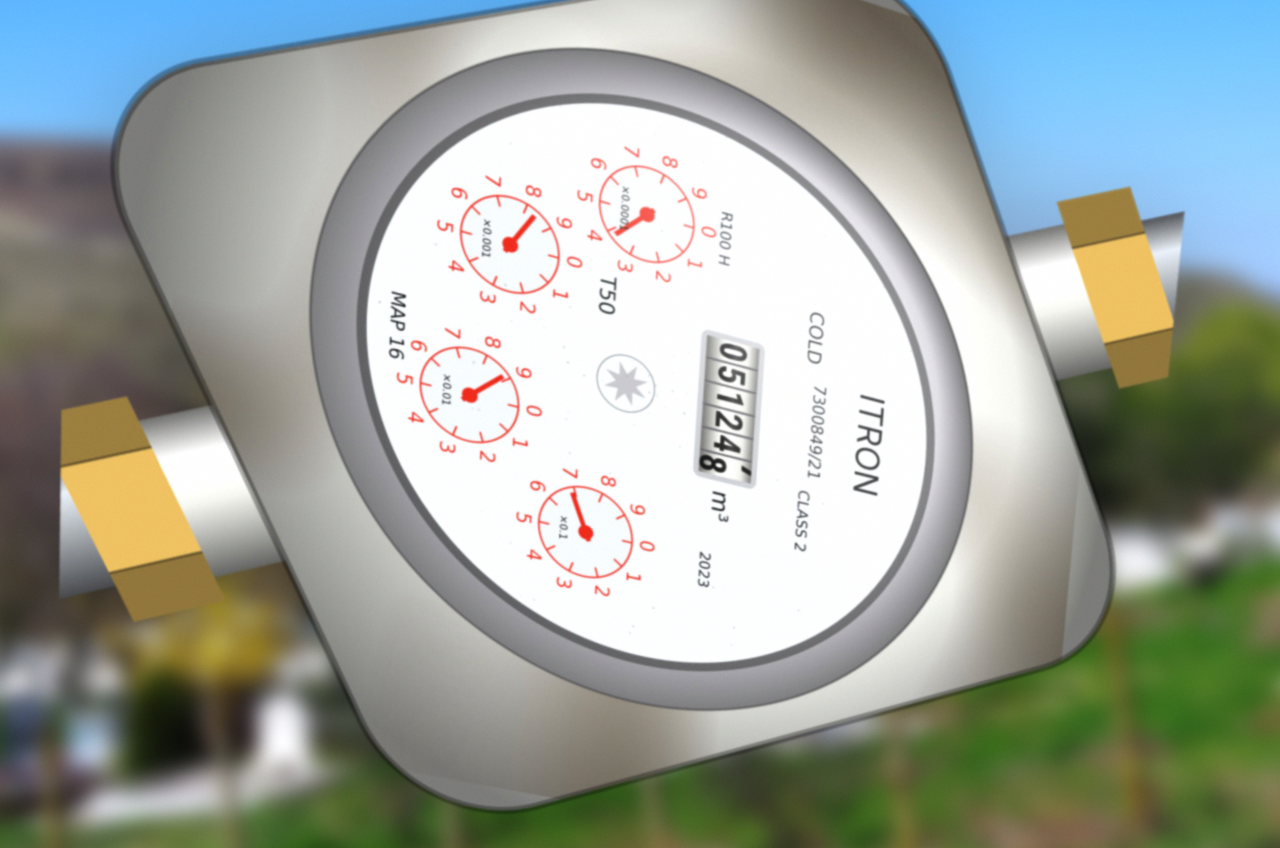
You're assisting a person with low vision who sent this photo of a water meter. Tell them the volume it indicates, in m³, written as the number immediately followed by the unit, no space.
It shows 51247.6883m³
